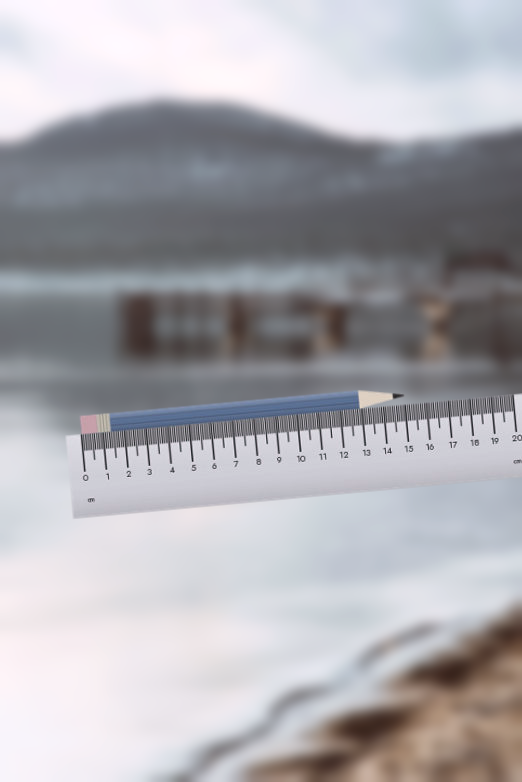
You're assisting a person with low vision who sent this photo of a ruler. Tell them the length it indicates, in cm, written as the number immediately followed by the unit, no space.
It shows 15cm
